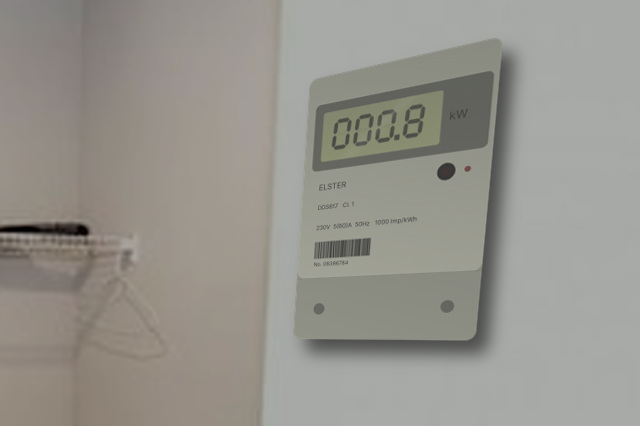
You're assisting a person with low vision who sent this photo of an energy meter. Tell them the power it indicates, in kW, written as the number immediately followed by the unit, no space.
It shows 0.8kW
